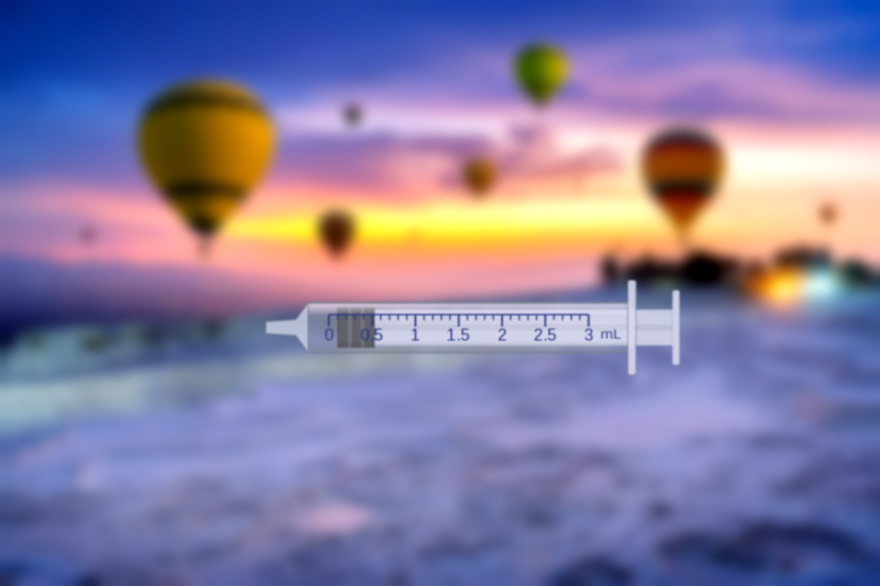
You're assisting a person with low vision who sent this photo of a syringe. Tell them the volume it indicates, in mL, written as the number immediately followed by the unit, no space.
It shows 0.1mL
